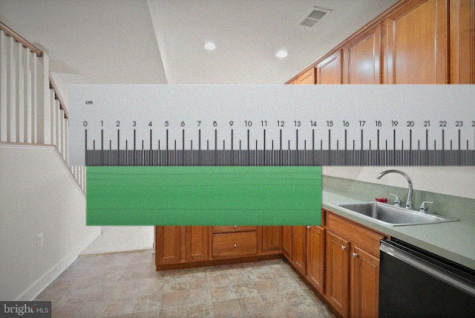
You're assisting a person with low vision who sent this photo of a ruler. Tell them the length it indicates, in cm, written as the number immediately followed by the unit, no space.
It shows 14.5cm
